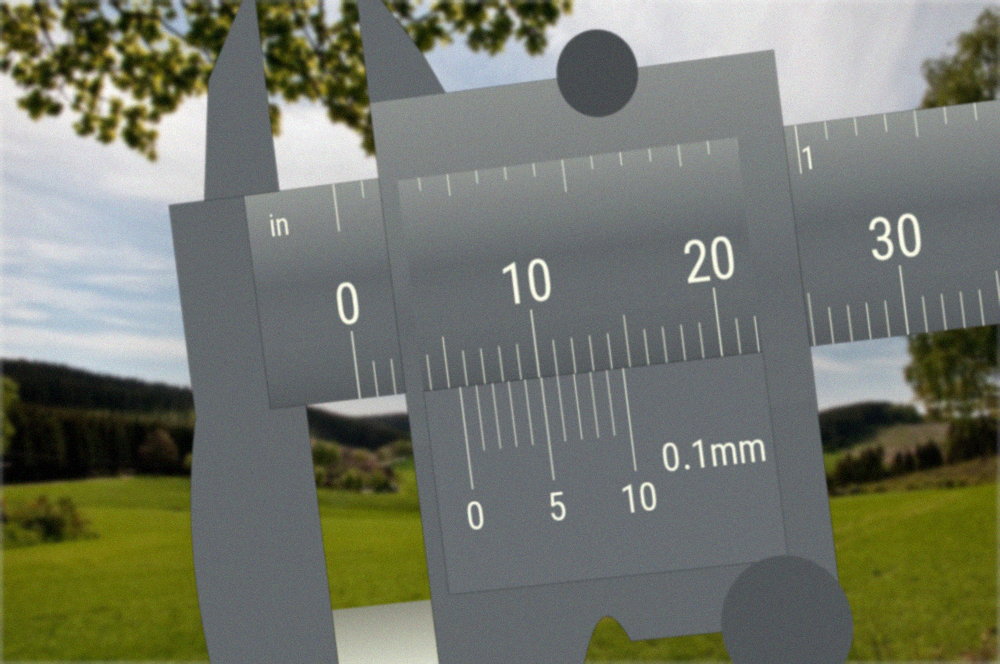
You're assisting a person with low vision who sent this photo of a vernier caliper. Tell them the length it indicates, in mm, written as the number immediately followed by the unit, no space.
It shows 5.6mm
